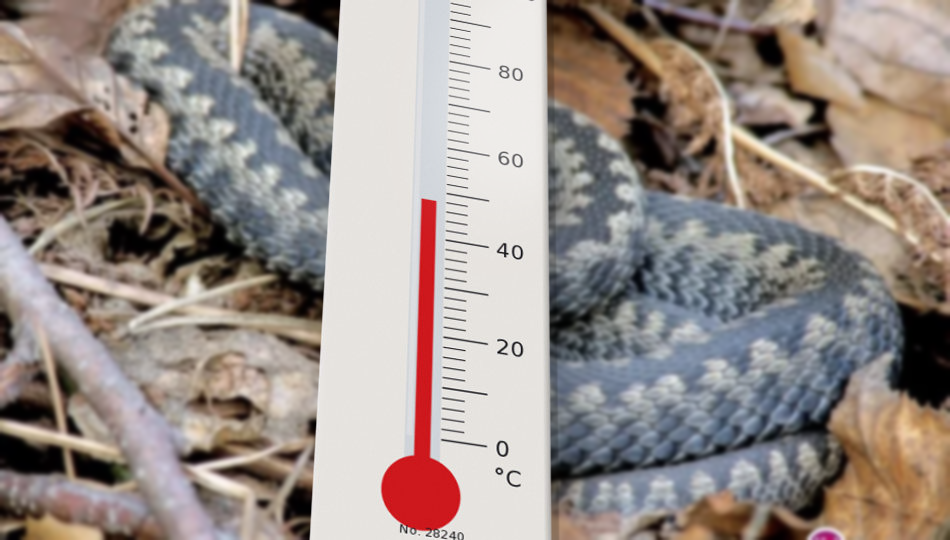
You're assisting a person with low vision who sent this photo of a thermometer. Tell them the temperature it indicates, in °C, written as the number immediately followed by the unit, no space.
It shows 48°C
